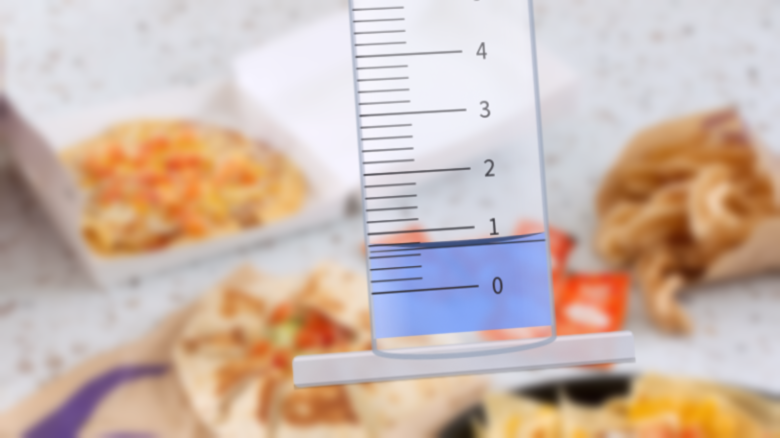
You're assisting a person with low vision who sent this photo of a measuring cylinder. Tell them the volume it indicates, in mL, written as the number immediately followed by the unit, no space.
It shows 0.7mL
